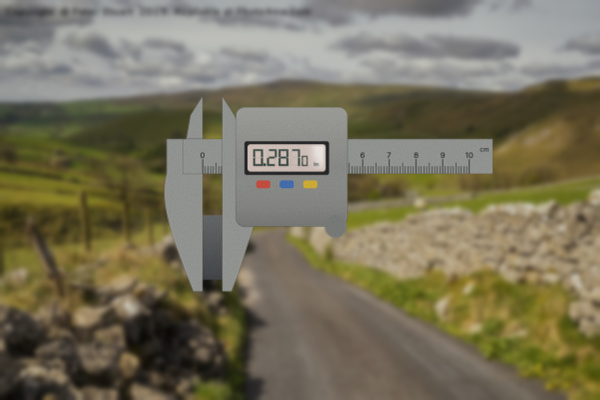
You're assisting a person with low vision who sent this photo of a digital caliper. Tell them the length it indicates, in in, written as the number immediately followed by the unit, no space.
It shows 0.2870in
